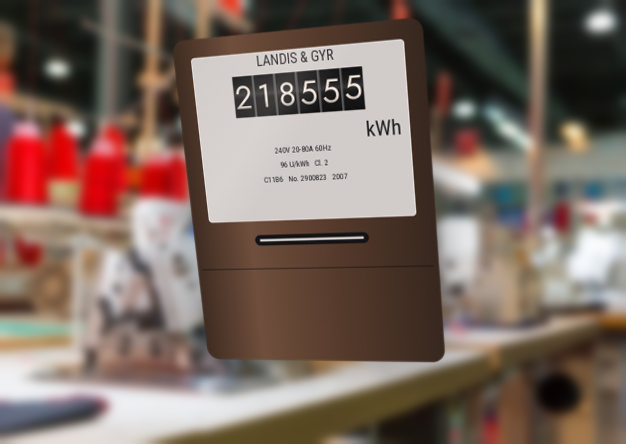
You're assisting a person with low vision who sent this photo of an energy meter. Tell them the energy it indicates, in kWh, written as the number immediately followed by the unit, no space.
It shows 218555kWh
